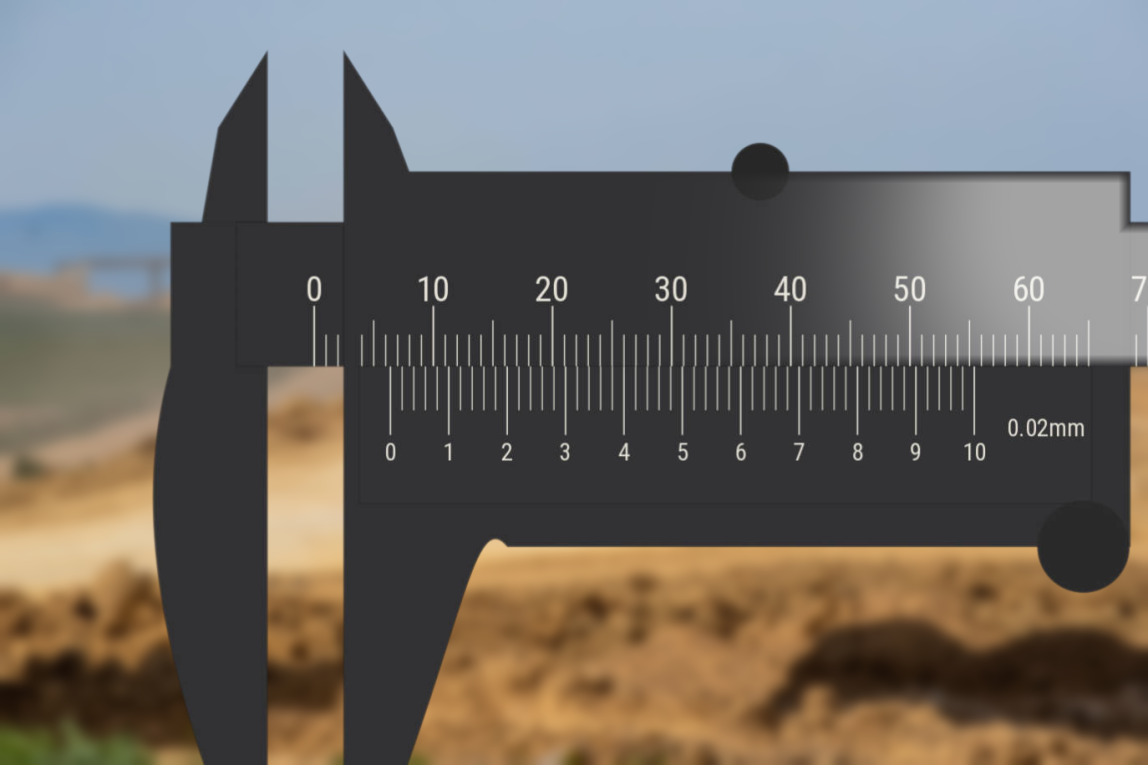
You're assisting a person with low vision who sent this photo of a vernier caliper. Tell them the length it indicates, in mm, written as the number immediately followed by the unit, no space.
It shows 6.4mm
